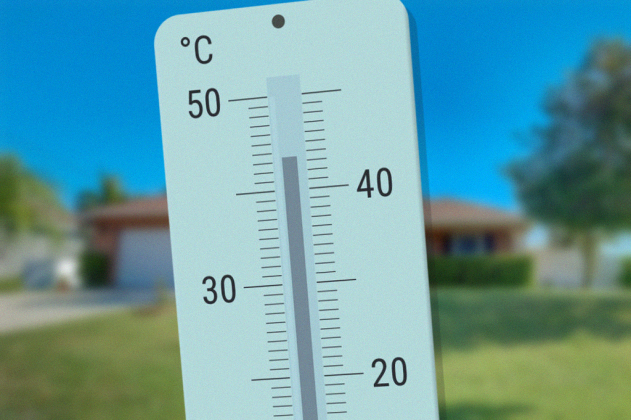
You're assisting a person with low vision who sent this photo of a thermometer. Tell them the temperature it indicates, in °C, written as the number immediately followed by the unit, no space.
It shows 43.5°C
